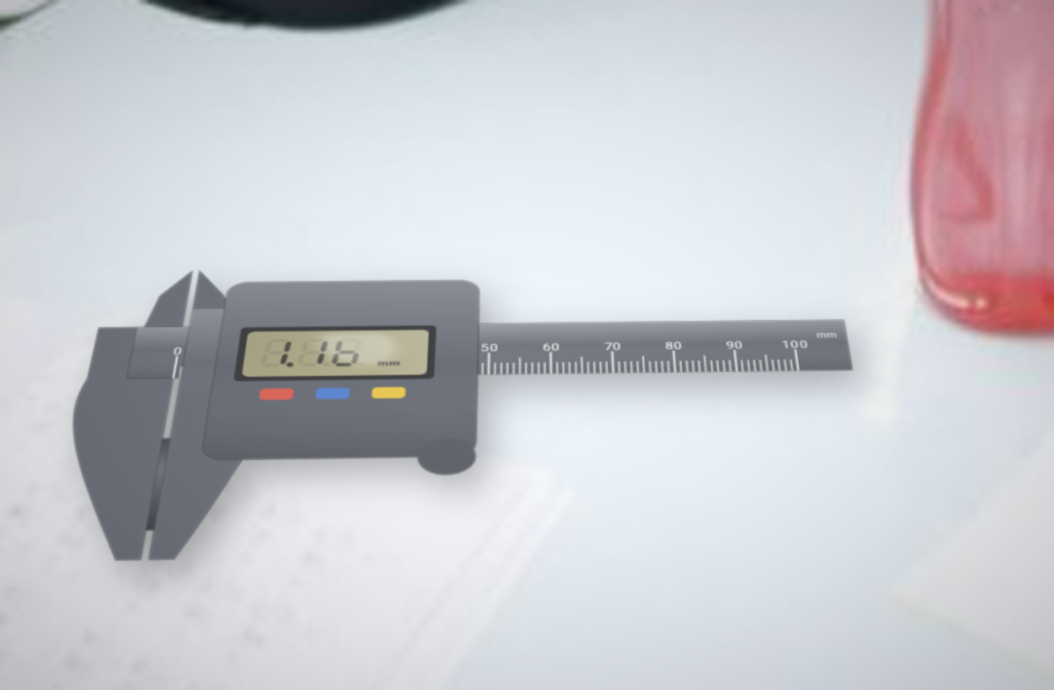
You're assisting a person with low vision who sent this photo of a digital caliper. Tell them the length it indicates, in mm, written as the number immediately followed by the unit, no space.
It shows 1.16mm
